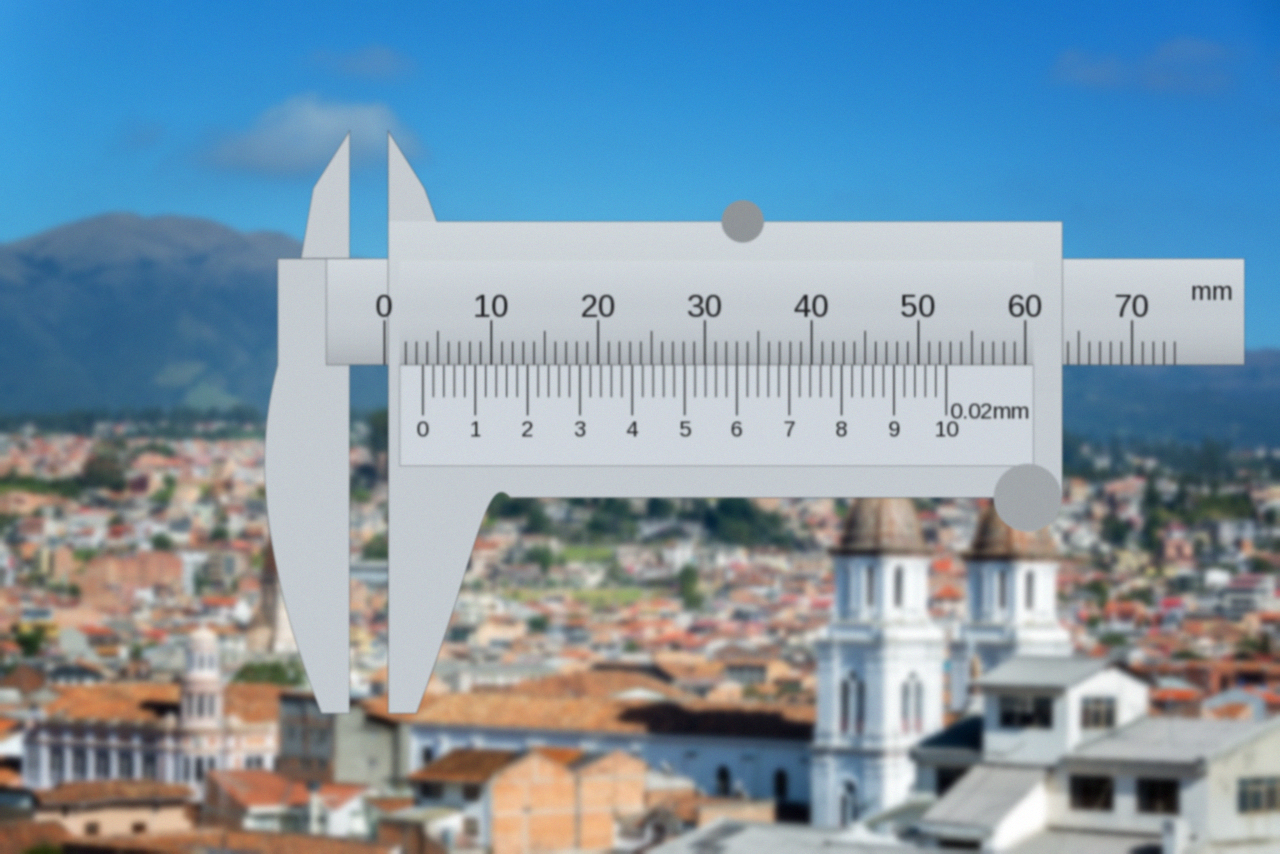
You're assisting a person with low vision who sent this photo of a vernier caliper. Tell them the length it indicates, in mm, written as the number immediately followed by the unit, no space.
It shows 3.6mm
